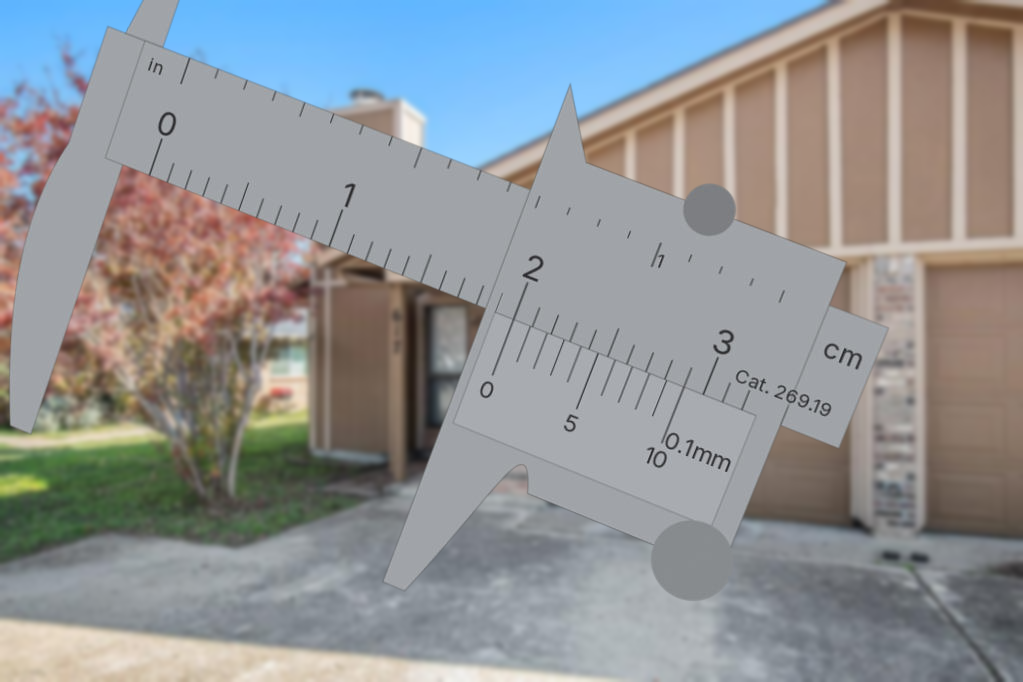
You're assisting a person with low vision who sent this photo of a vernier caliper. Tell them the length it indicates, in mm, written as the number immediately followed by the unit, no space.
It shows 20.0mm
